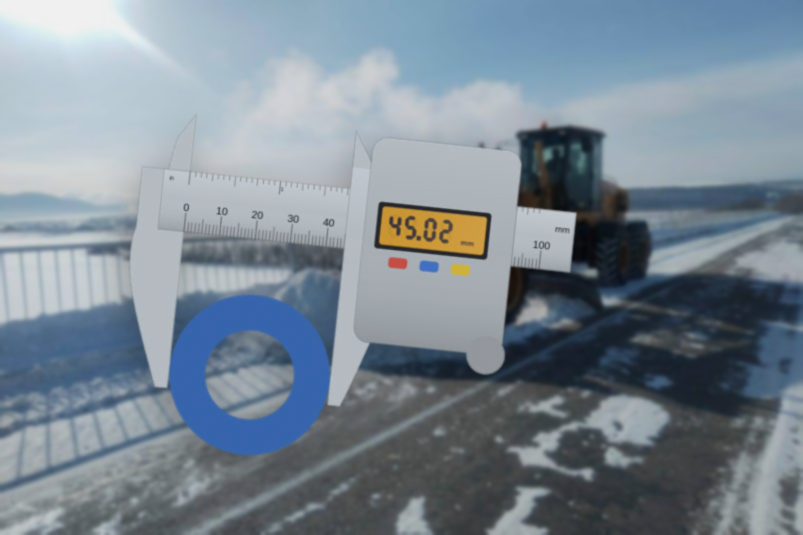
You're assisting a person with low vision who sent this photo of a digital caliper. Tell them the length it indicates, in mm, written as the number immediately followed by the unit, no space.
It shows 45.02mm
